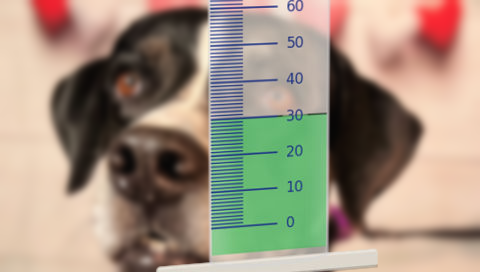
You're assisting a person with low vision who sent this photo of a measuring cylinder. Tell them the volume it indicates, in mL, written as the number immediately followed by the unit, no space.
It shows 30mL
